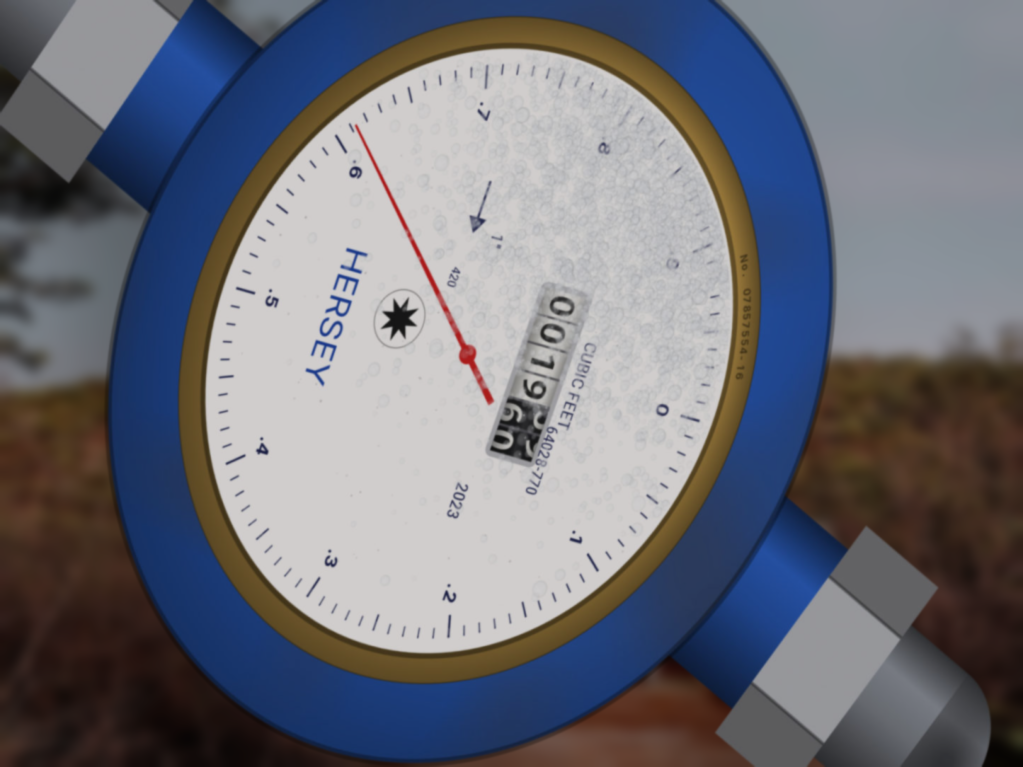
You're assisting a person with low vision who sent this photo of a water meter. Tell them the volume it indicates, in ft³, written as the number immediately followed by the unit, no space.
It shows 1959.61ft³
